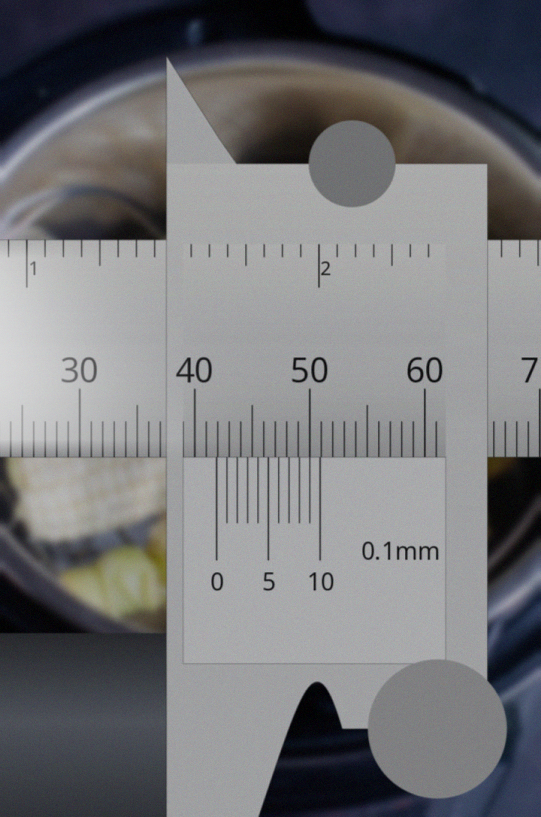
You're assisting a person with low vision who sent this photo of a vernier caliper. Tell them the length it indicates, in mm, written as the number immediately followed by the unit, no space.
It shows 41.9mm
